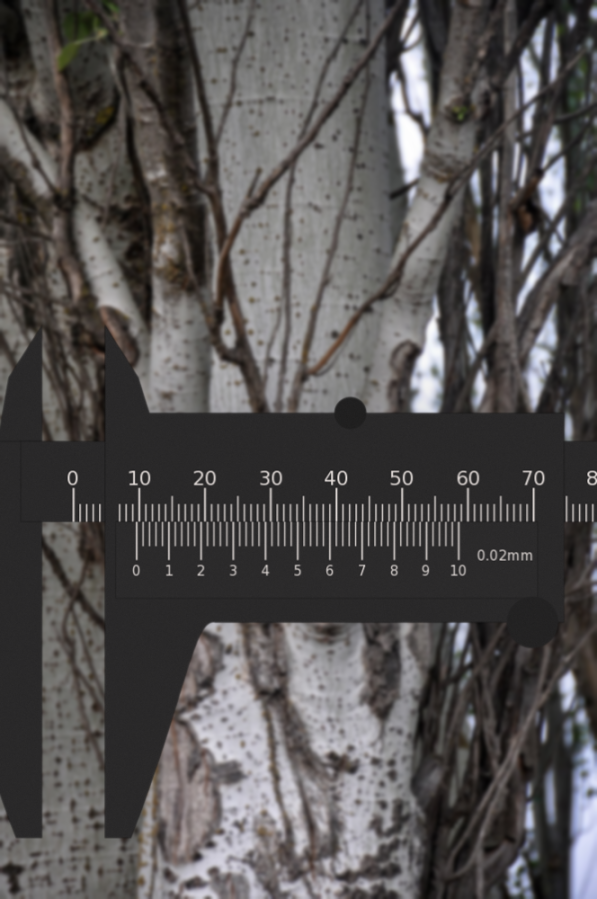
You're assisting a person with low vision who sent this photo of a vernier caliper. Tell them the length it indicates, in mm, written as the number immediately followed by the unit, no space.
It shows 9.6mm
